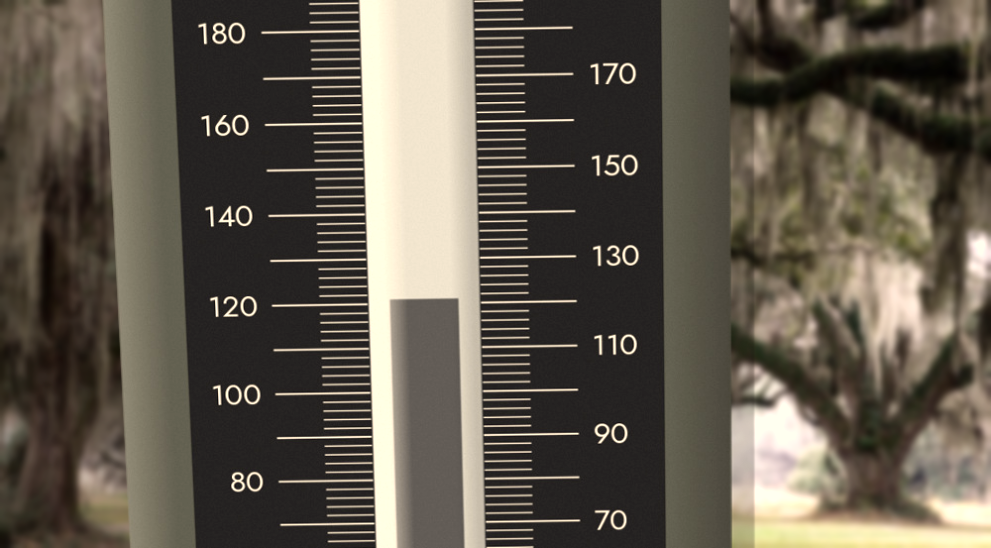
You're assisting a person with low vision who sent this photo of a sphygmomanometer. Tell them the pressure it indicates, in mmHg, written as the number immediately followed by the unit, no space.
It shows 121mmHg
